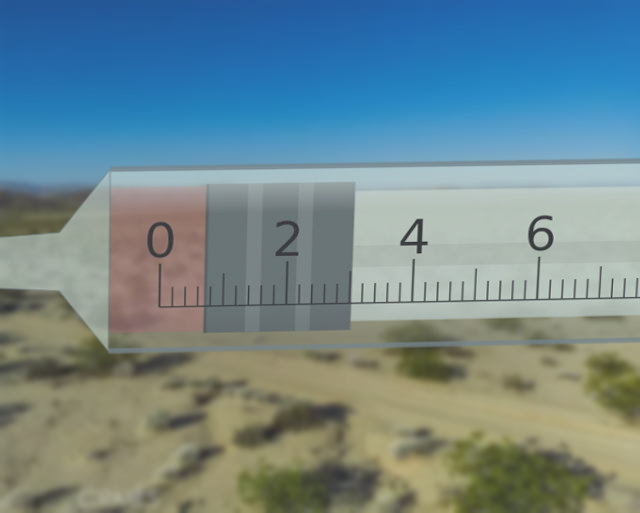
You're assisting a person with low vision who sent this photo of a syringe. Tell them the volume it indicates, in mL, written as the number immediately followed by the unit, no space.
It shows 0.7mL
